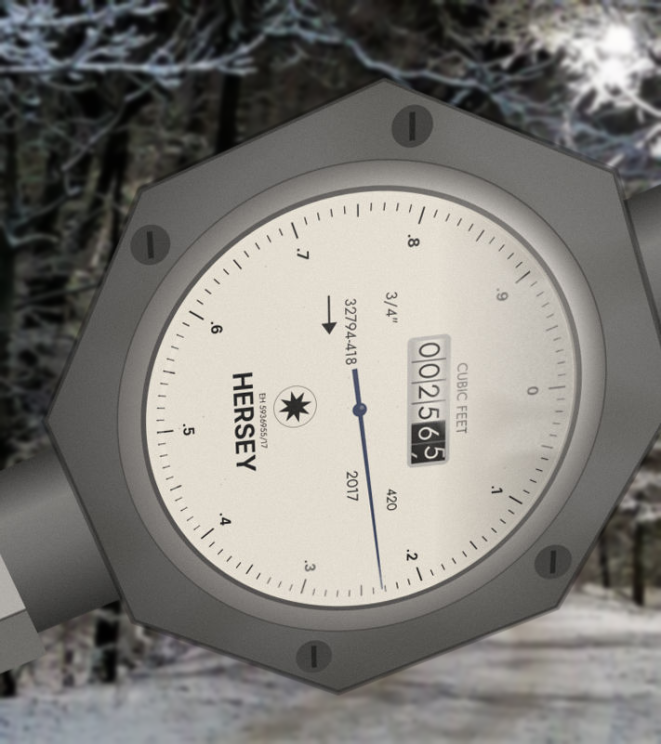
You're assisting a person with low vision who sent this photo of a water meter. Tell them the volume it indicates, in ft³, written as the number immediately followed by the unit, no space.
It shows 2565.23ft³
